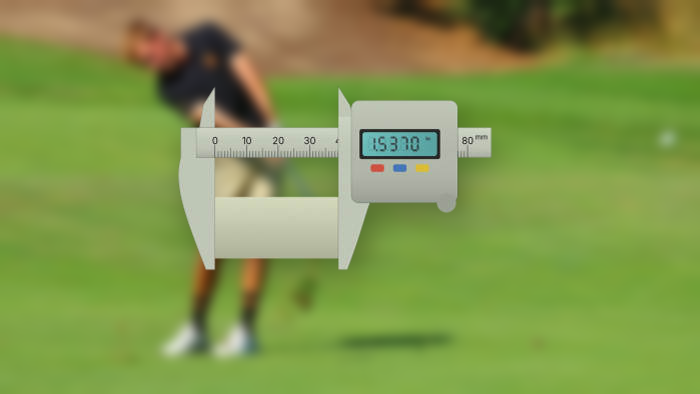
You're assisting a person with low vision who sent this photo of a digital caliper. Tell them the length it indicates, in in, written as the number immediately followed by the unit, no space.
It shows 1.5370in
